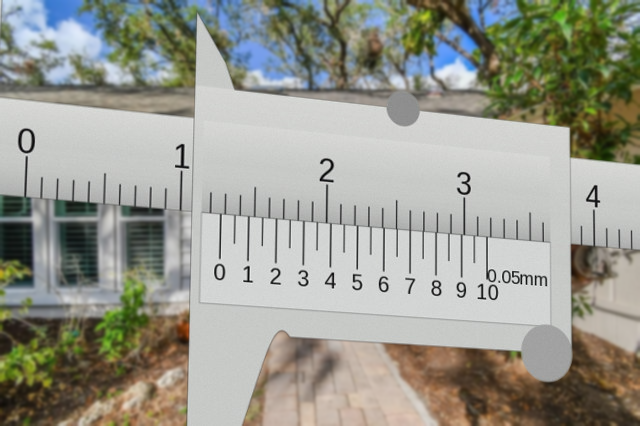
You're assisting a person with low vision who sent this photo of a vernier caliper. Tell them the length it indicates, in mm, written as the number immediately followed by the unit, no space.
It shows 12.7mm
